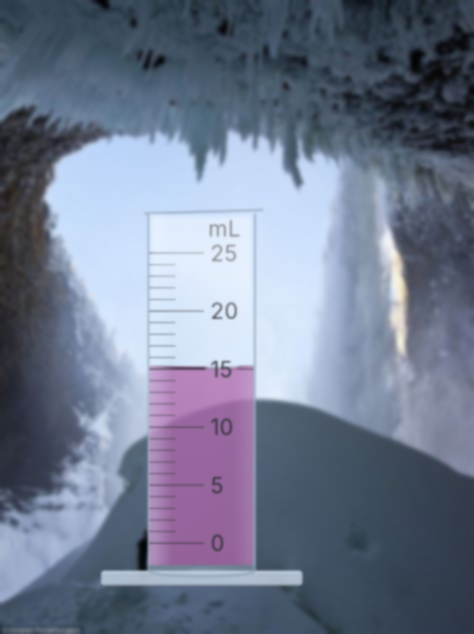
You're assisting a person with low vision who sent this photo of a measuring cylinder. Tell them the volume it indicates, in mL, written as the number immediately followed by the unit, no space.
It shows 15mL
